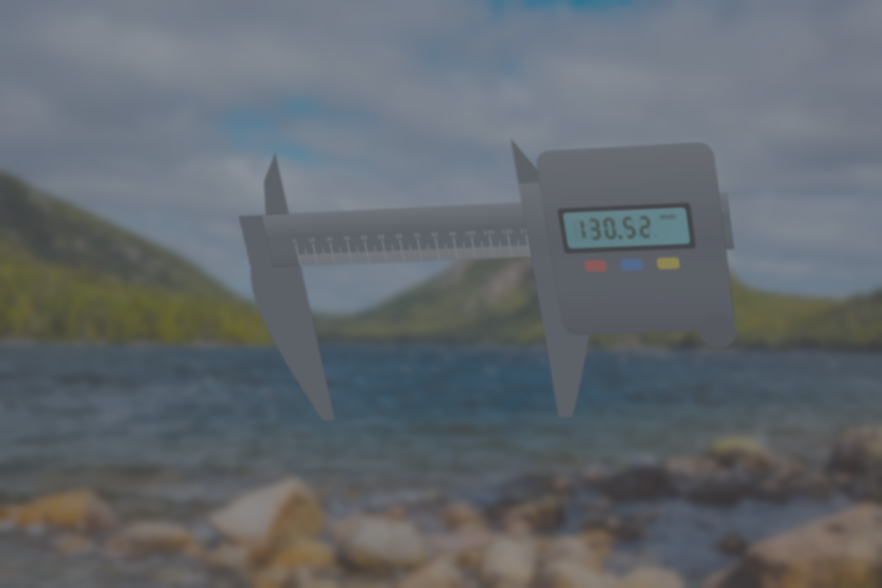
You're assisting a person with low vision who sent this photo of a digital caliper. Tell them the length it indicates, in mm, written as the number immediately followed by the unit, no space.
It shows 130.52mm
